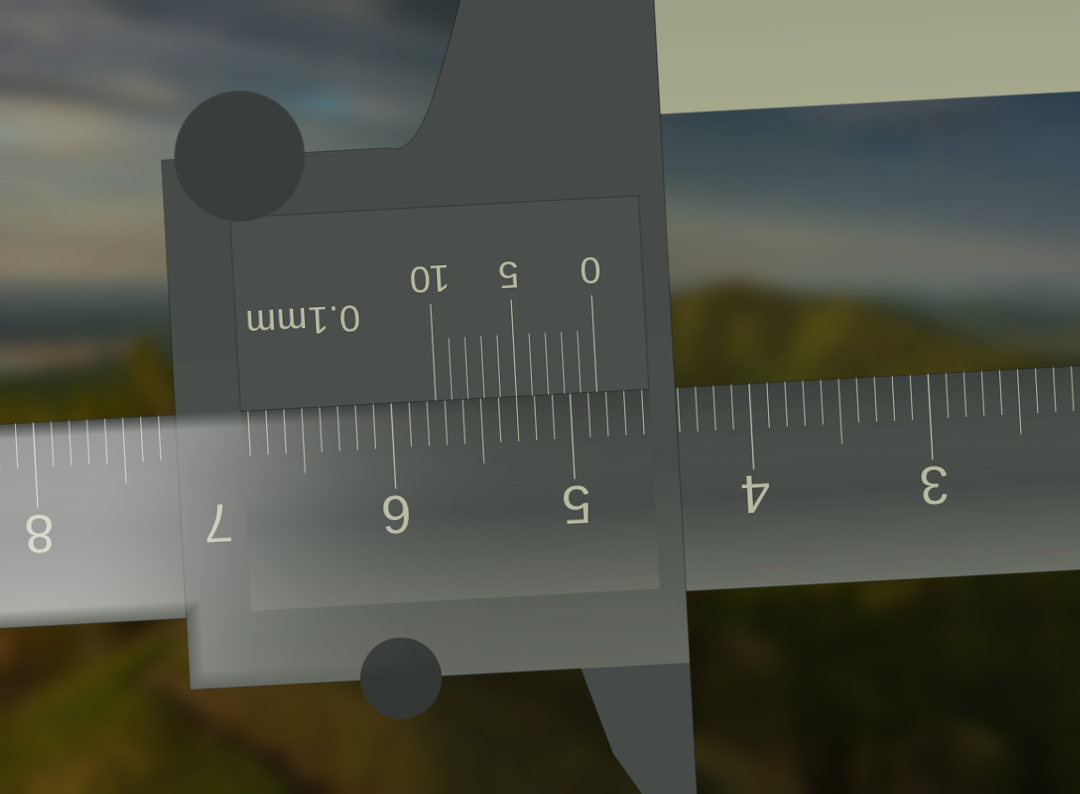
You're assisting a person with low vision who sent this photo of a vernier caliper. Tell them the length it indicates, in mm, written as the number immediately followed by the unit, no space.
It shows 48.5mm
